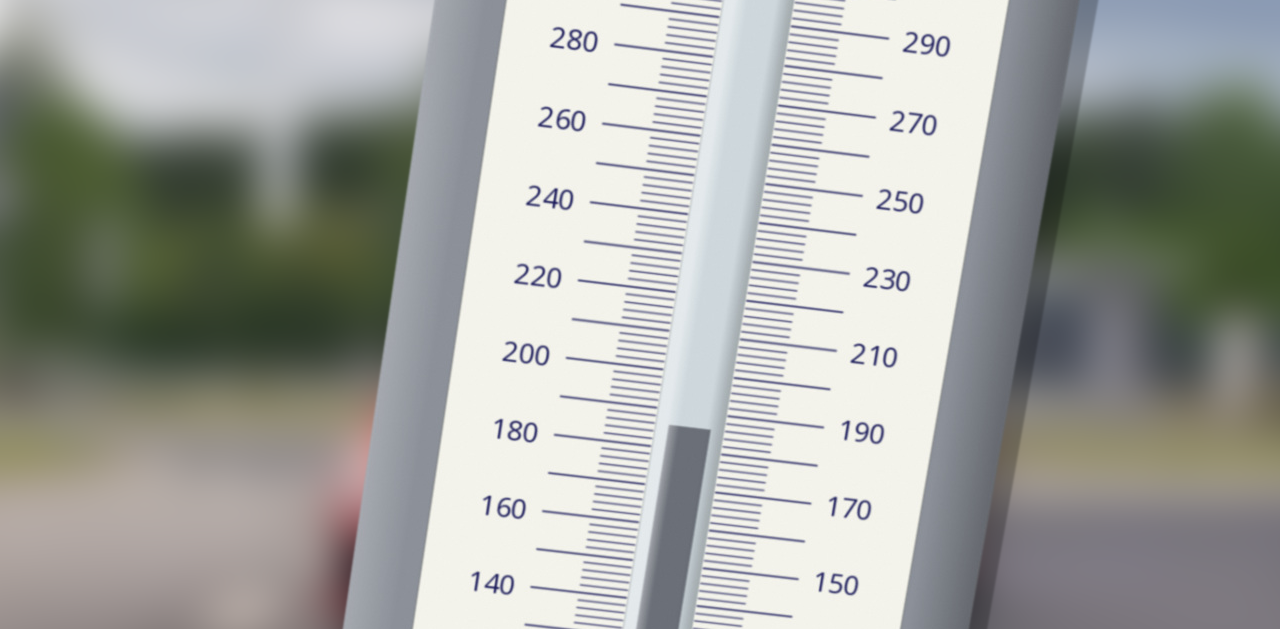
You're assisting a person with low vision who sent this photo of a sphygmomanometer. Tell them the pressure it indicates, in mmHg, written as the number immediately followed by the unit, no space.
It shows 186mmHg
